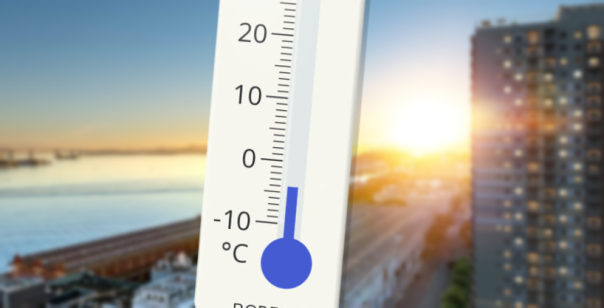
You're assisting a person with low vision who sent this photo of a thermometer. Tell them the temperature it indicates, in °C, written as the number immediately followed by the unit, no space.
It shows -4°C
